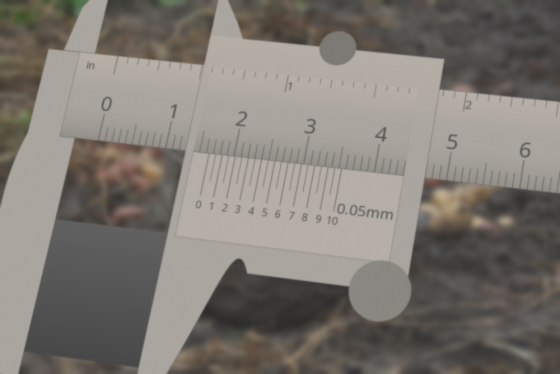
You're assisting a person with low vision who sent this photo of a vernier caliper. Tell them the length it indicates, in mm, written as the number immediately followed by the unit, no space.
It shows 16.4mm
